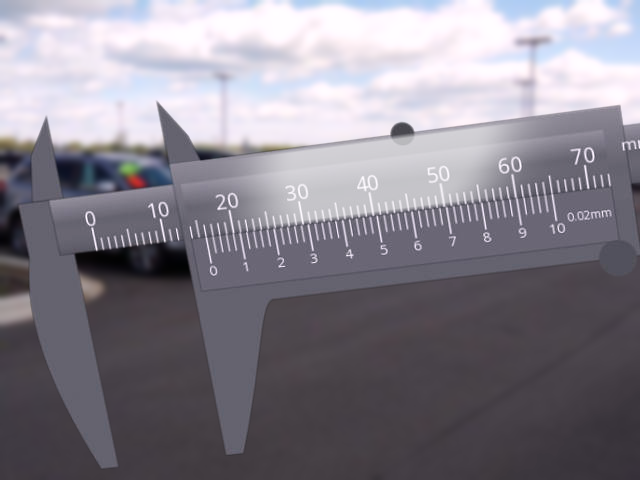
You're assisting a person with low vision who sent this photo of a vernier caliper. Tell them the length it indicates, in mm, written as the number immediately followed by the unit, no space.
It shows 16.0mm
